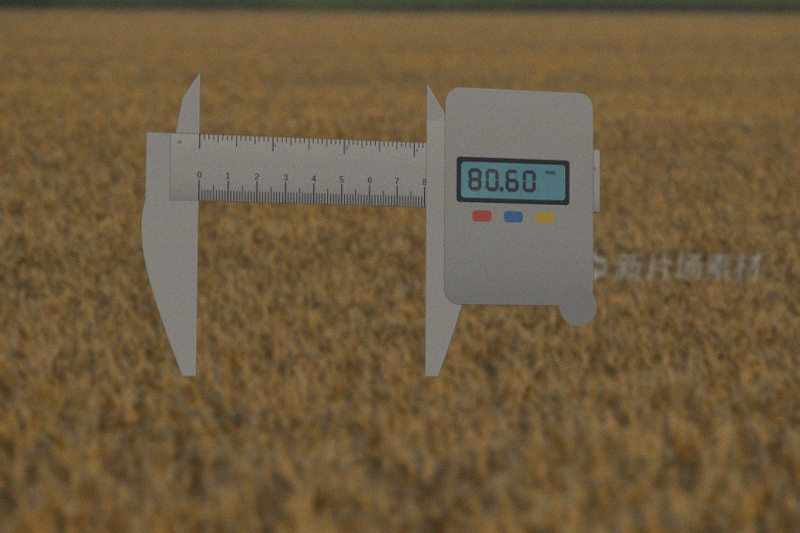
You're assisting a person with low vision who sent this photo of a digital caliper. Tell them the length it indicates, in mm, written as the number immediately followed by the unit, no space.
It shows 80.60mm
